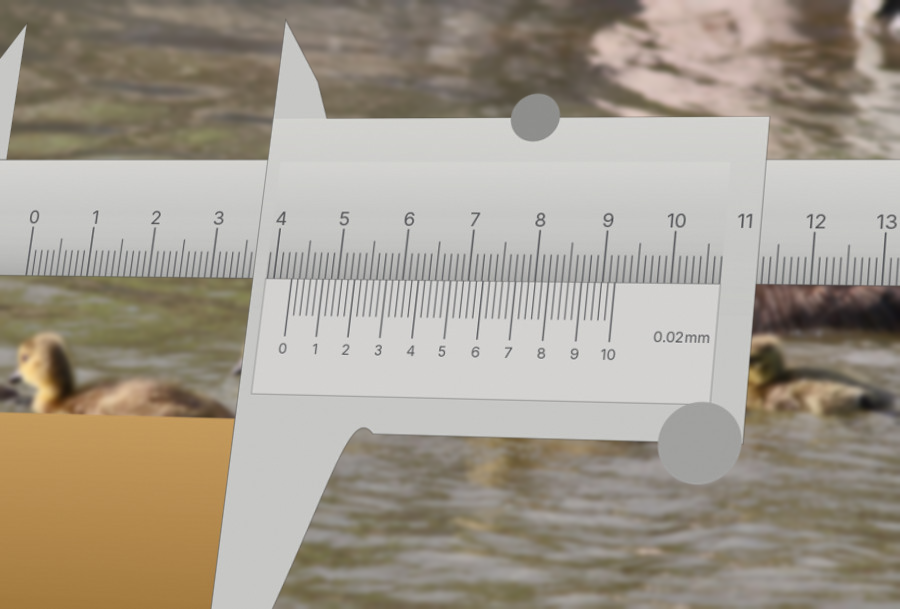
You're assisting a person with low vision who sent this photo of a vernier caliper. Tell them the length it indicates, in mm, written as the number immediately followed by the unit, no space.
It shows 42.8mm
